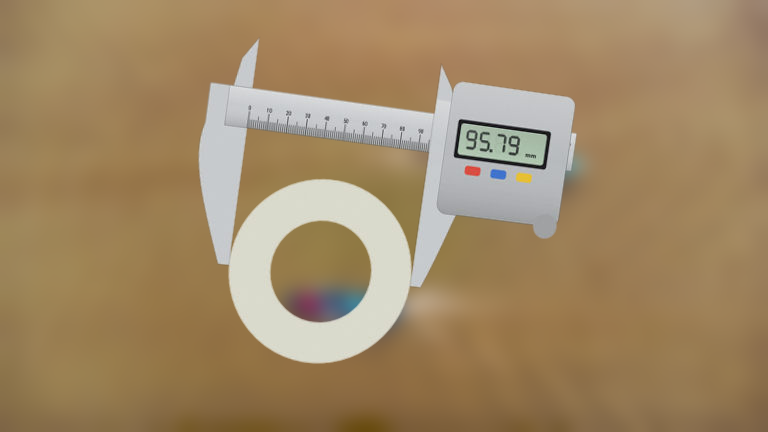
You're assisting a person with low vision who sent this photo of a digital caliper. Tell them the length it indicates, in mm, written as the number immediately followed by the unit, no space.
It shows 95.79mm
